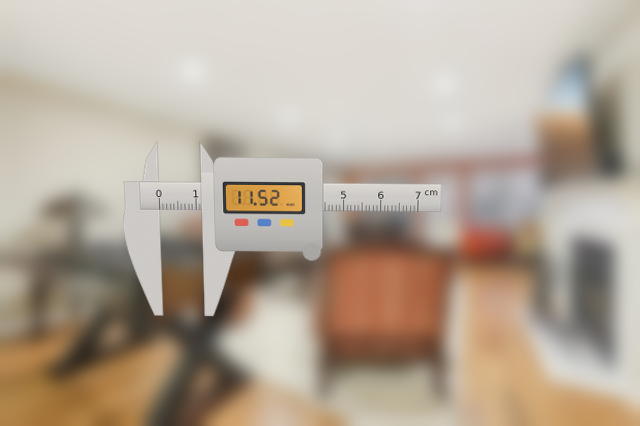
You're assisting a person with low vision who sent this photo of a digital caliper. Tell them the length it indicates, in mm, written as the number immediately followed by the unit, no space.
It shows 11.52mm
